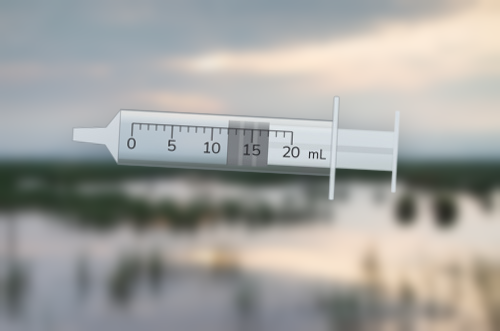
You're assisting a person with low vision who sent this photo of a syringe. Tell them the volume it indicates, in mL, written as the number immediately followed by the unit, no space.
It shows 12mL
